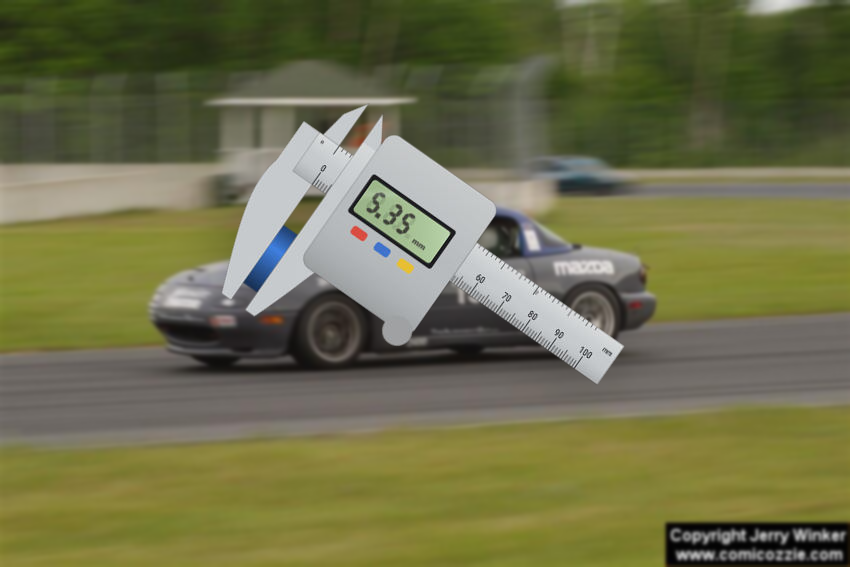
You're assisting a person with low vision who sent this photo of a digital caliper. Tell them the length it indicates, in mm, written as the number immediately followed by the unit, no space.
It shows 5.35mm
